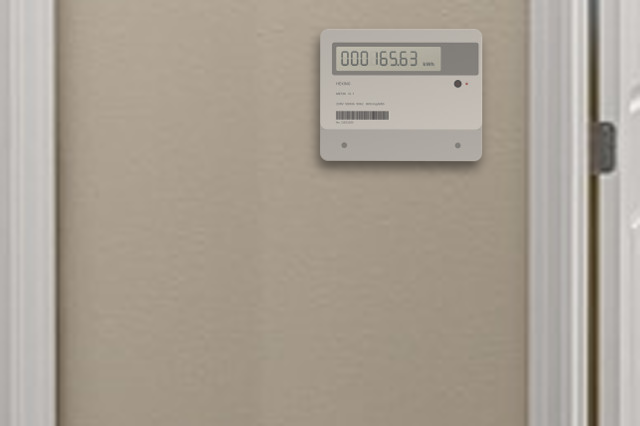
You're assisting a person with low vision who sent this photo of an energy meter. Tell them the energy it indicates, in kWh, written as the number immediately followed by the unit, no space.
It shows 165.63kWh
